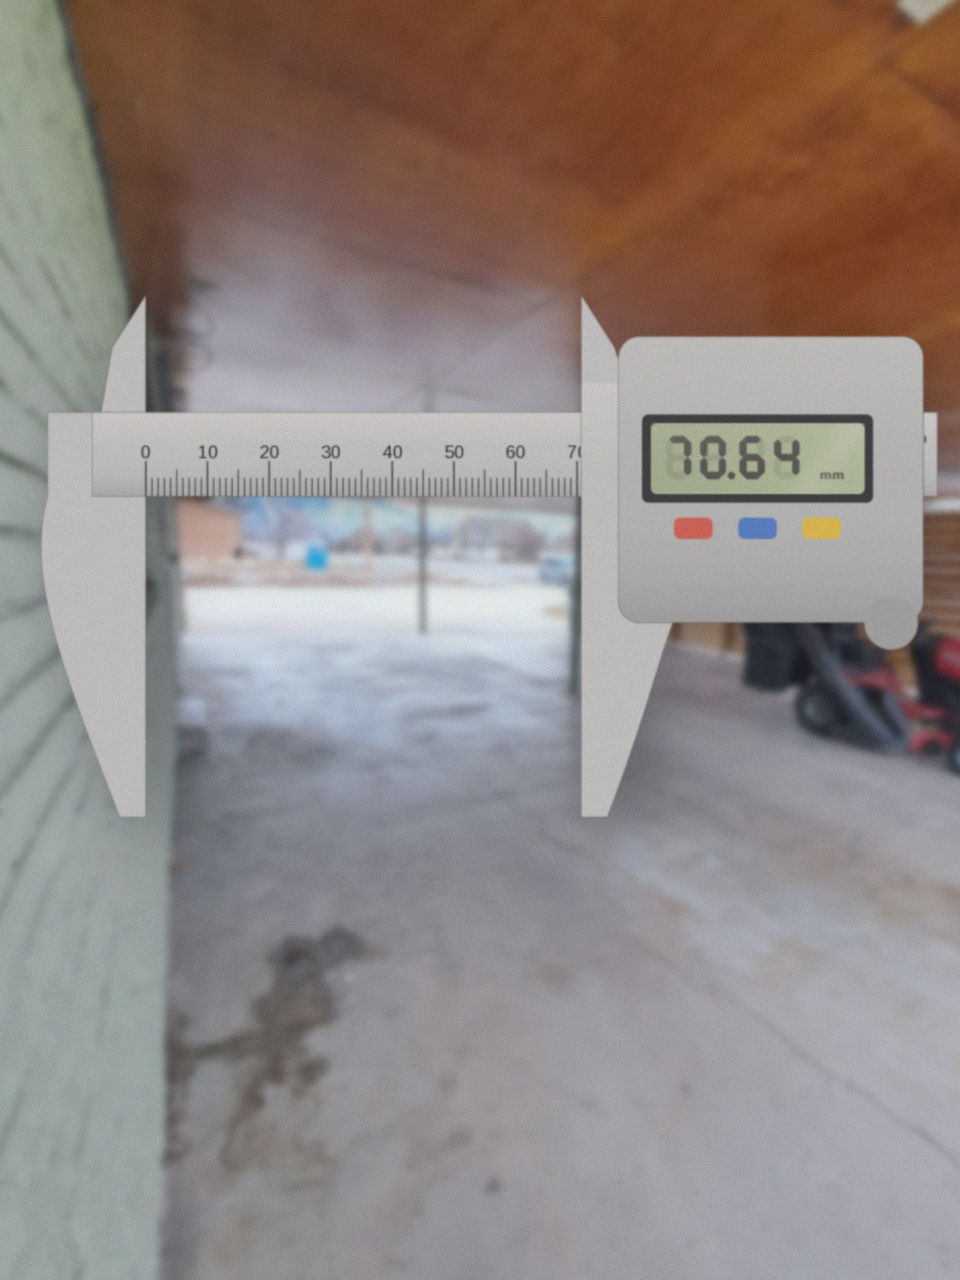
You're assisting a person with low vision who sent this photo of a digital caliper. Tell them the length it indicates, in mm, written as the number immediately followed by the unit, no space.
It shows 70.64mm
